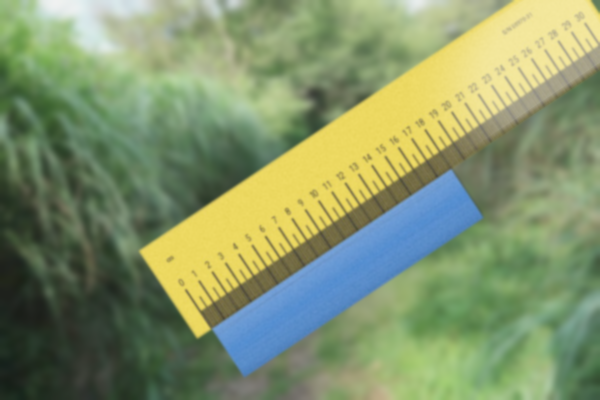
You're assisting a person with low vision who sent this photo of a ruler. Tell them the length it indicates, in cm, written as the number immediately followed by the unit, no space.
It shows 18cm
